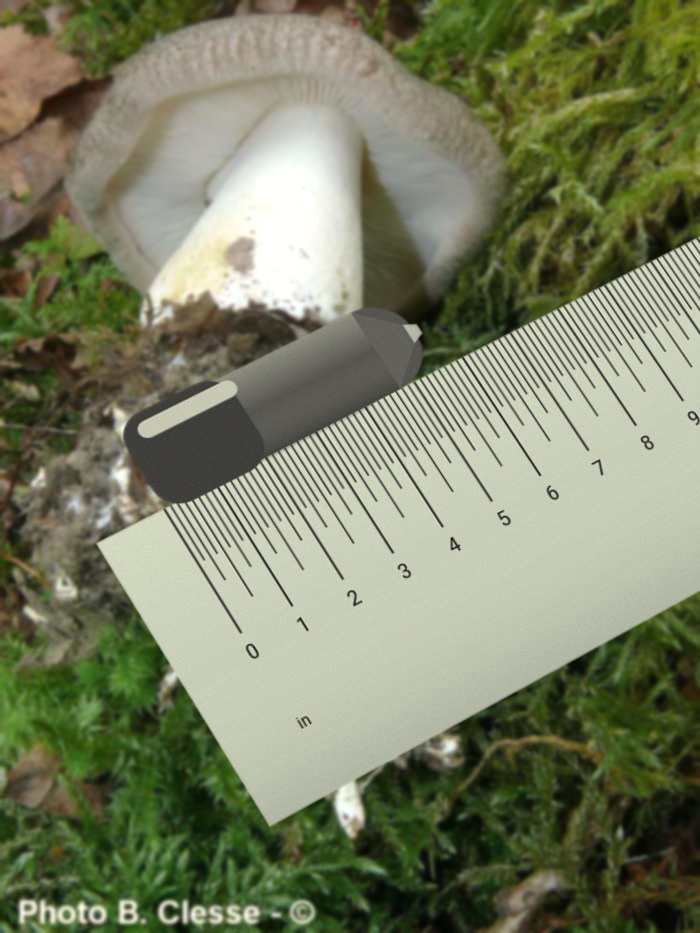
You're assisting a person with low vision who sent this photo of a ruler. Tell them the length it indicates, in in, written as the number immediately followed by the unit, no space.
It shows 5.625in
